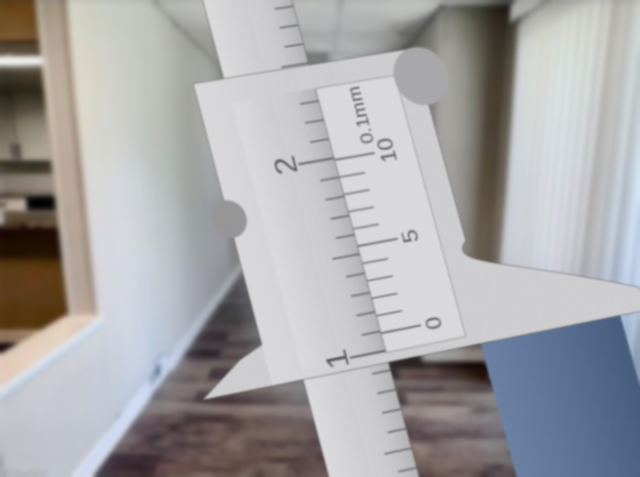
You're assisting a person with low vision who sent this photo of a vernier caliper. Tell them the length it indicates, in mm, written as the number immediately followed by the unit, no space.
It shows 10.9mm
